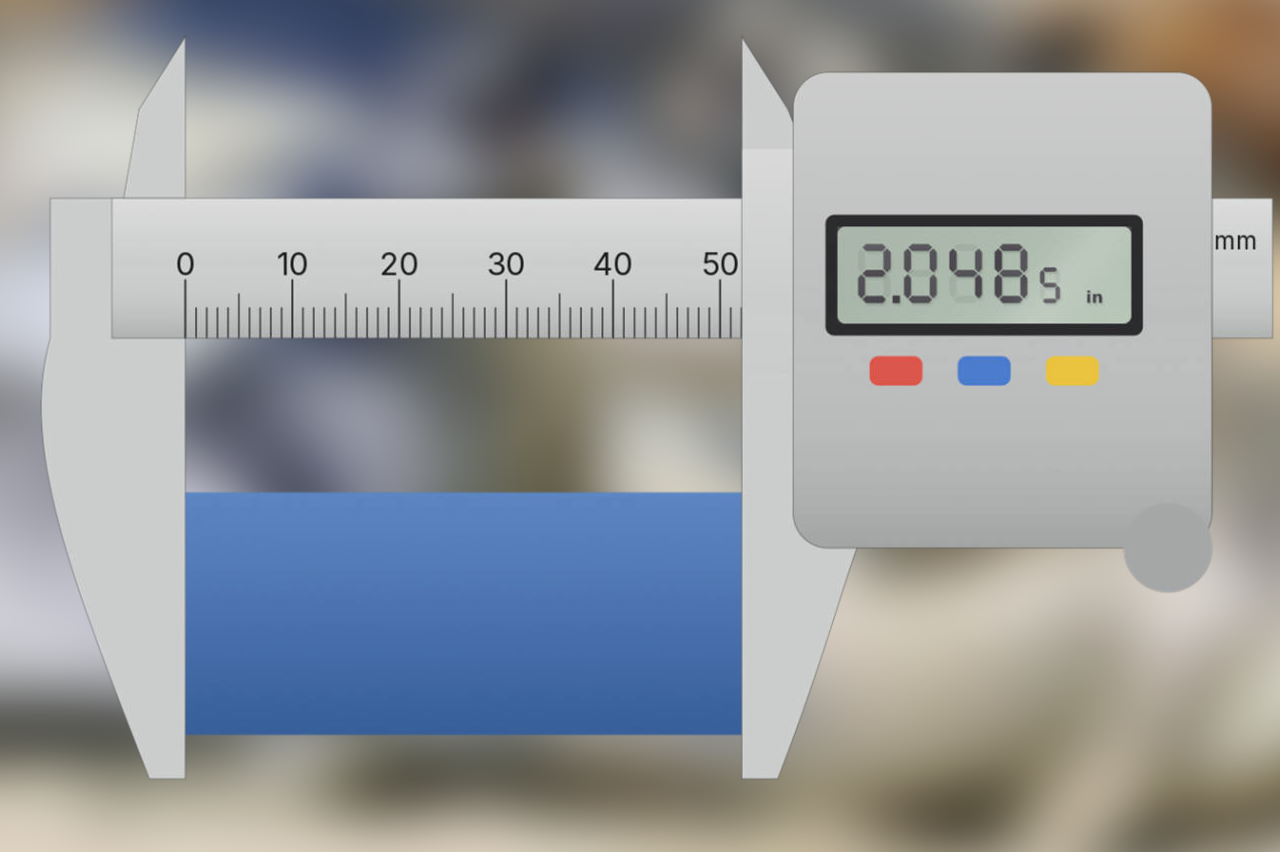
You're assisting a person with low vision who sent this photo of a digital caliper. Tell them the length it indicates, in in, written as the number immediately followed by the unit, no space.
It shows 2.0485in
